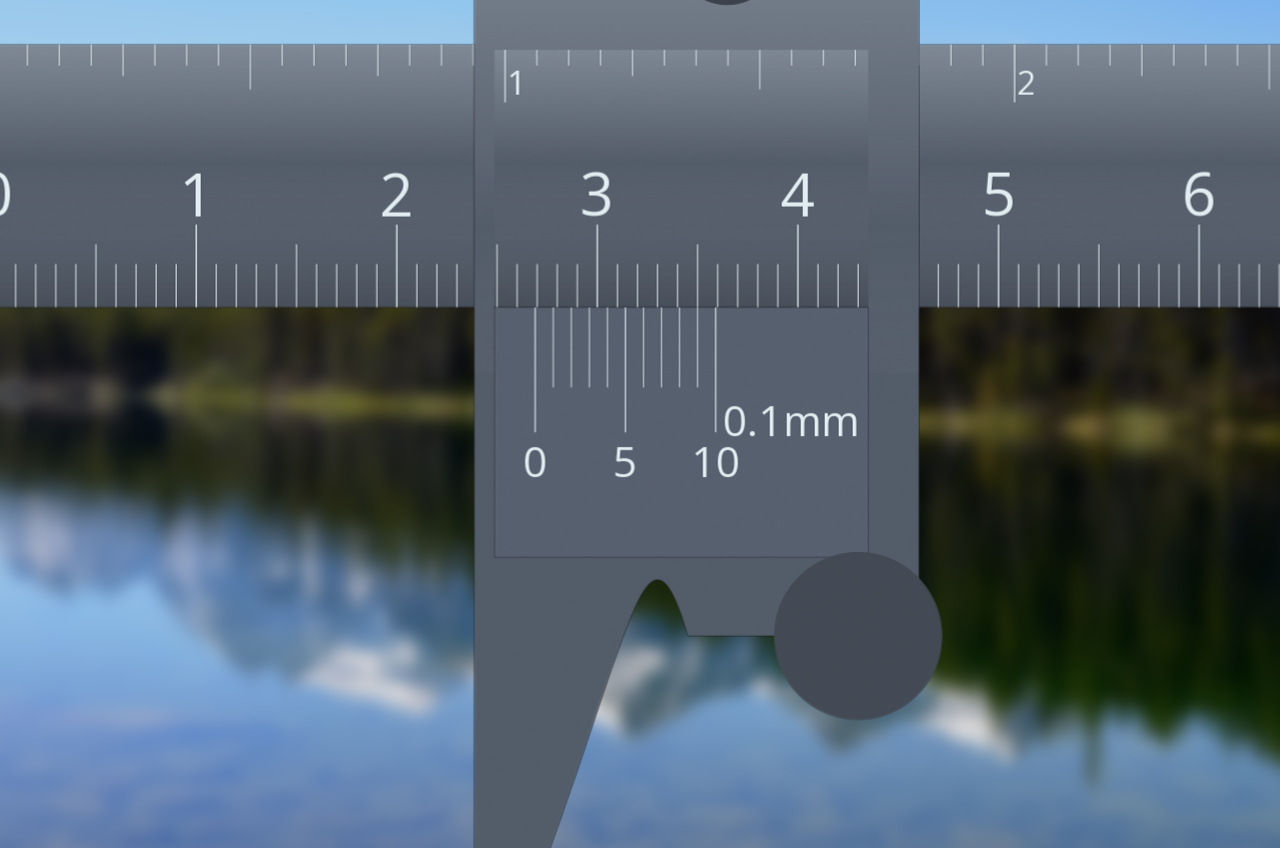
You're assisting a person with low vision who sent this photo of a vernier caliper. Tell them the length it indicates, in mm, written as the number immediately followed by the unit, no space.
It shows 26.9mm
